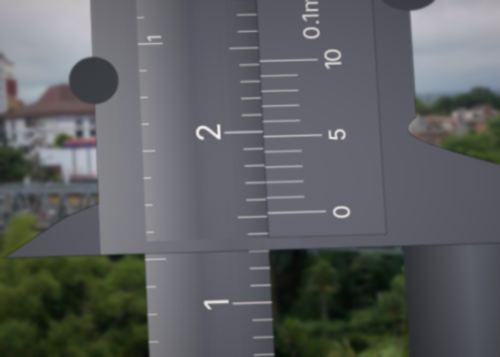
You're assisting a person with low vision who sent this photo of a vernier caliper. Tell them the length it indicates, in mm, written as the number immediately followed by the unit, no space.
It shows 15.2mm
